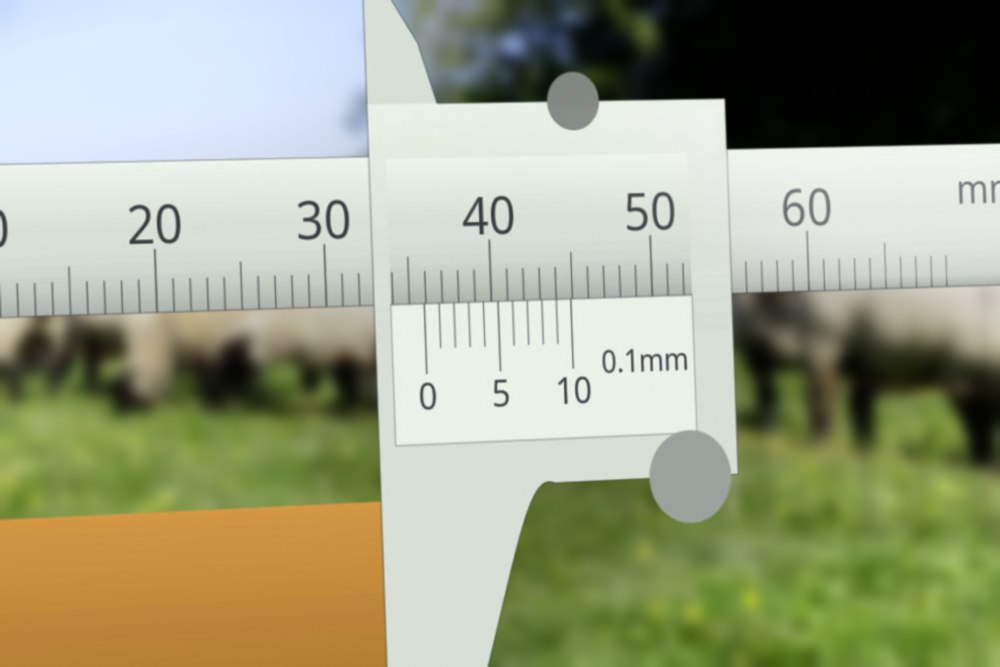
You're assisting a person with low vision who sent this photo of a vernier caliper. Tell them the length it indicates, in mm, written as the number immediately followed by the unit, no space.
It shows 35.9mm
